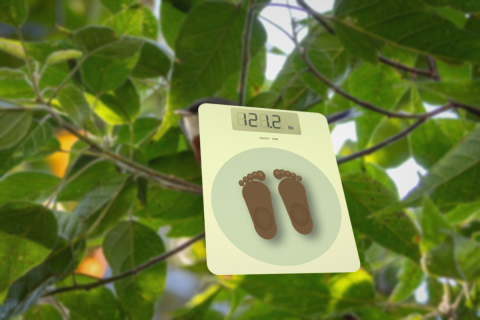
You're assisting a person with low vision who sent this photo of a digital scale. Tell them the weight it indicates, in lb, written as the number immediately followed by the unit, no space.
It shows 121.2lb
